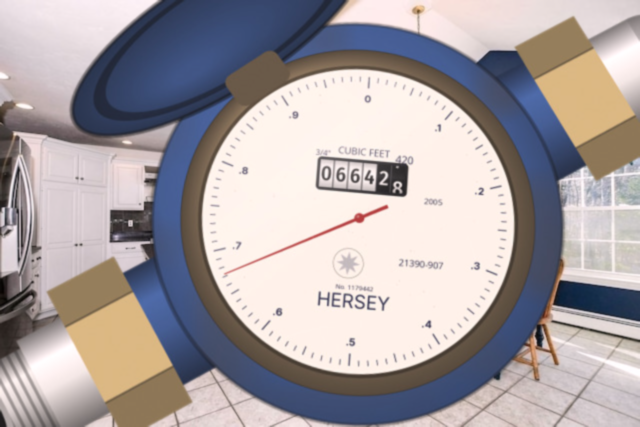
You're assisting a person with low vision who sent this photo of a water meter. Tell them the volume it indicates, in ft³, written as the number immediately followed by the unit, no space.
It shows 66427.67ft³
